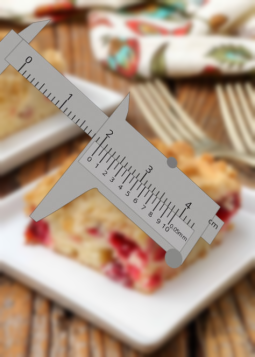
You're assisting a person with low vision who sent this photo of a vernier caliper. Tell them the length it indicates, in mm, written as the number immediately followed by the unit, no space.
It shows 20.0mm
